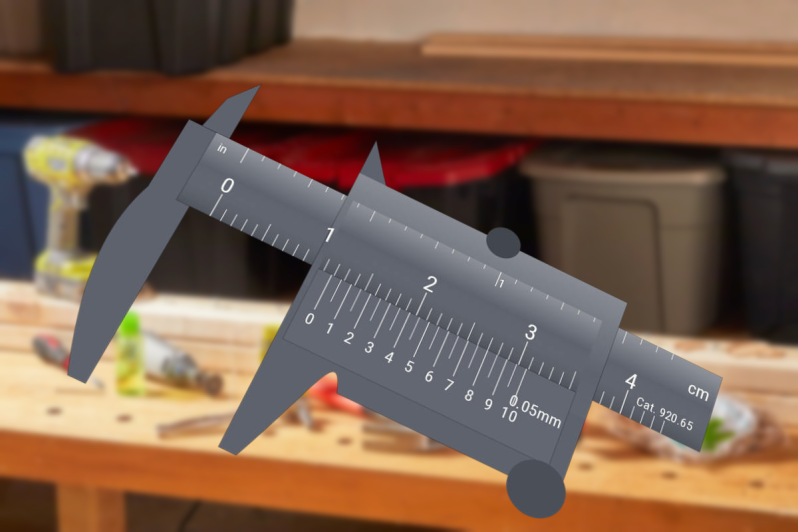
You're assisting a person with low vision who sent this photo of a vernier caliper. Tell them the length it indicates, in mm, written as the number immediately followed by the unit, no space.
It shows 11.8mm
